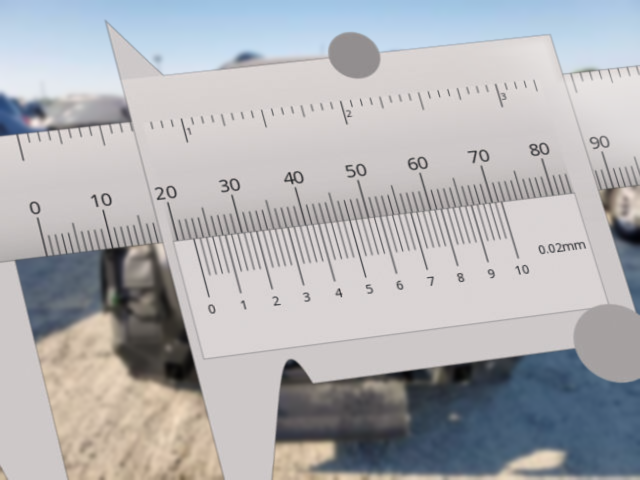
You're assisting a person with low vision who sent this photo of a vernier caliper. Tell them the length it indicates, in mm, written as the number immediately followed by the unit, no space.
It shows 22.5mm
